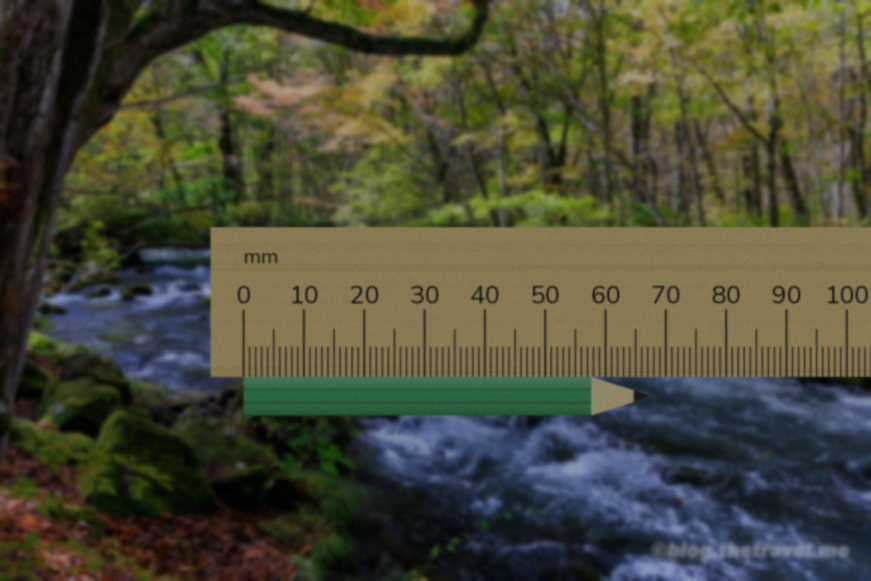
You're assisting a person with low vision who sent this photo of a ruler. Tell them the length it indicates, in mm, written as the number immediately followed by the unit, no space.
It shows 67mm
